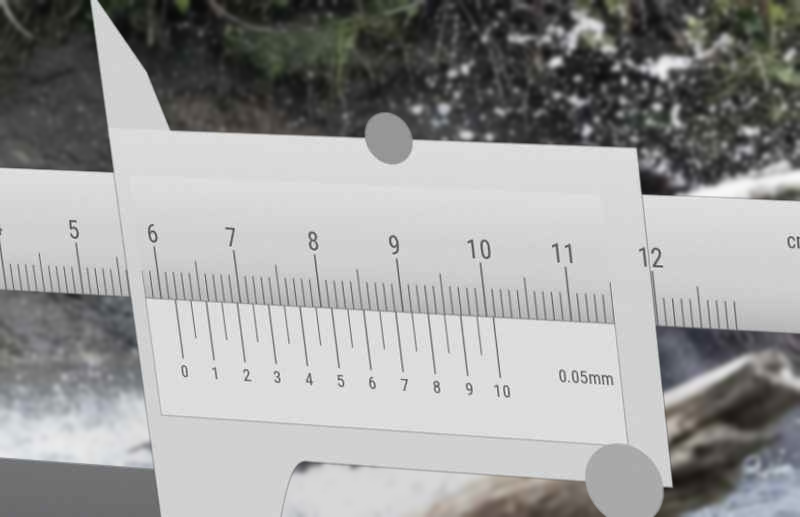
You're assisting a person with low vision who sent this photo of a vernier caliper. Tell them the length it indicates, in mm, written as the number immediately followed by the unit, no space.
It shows 61.8mm
